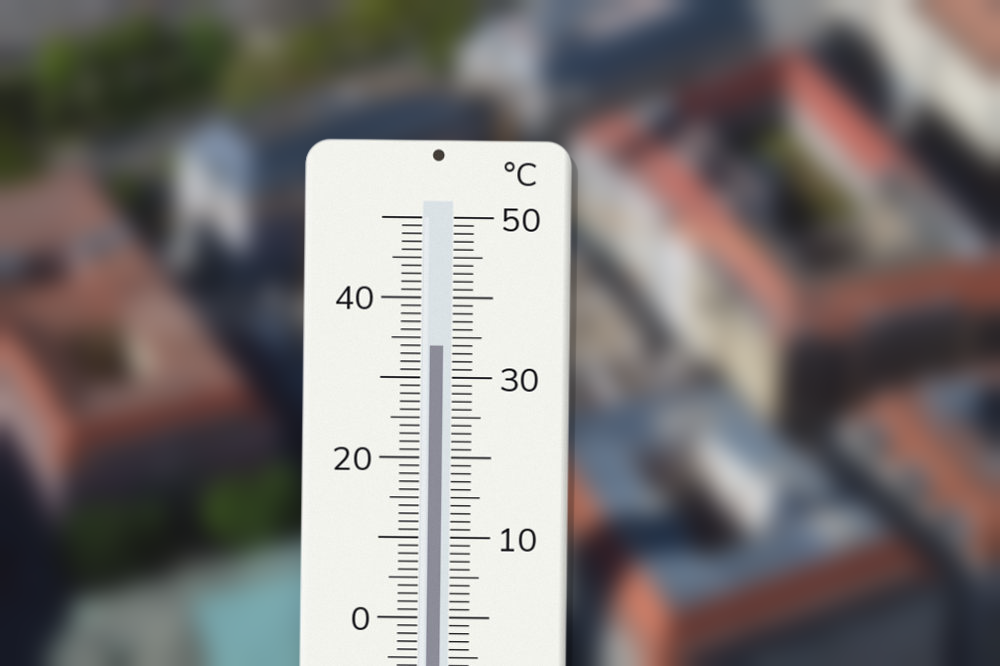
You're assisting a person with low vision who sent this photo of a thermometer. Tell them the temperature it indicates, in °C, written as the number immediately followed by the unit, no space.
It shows 34°C
